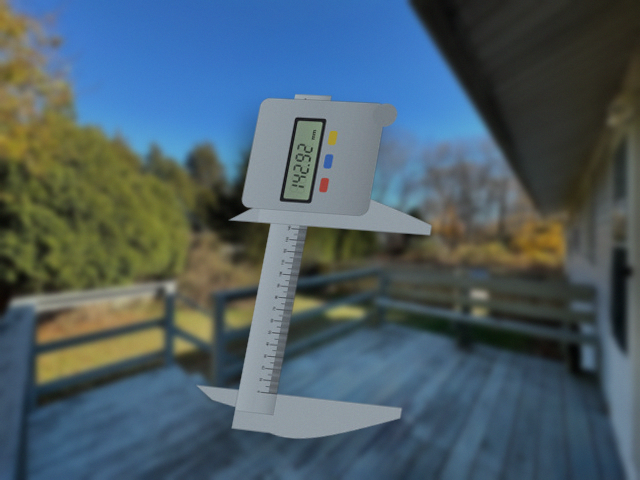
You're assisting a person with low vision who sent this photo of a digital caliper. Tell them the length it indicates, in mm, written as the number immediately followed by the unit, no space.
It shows 142.92mm
